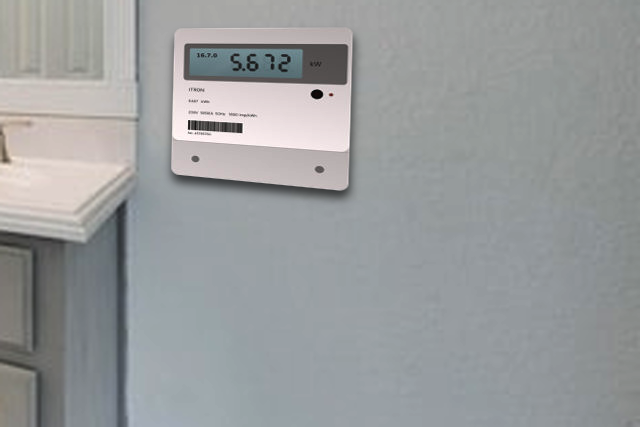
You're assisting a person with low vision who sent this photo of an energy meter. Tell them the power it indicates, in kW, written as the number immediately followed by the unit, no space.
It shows 5.672kW
